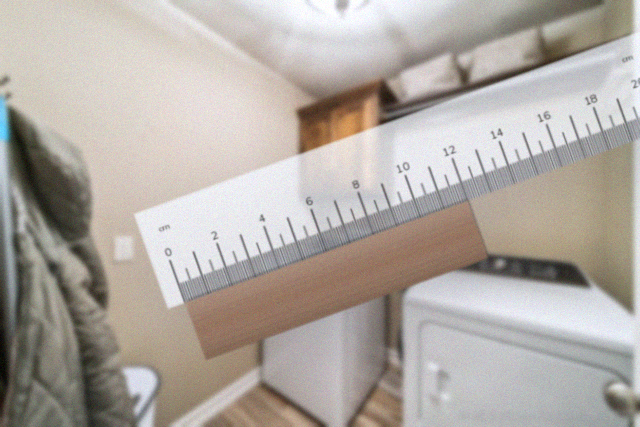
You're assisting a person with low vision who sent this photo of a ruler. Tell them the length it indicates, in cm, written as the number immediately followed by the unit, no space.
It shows 12cm
